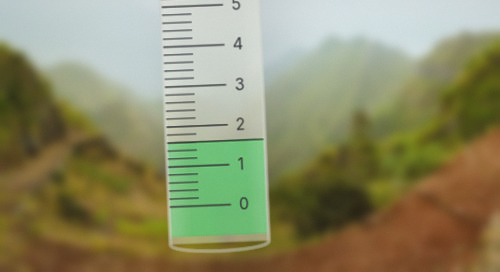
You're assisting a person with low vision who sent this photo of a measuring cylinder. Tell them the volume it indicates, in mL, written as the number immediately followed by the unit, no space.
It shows 1.6mL
